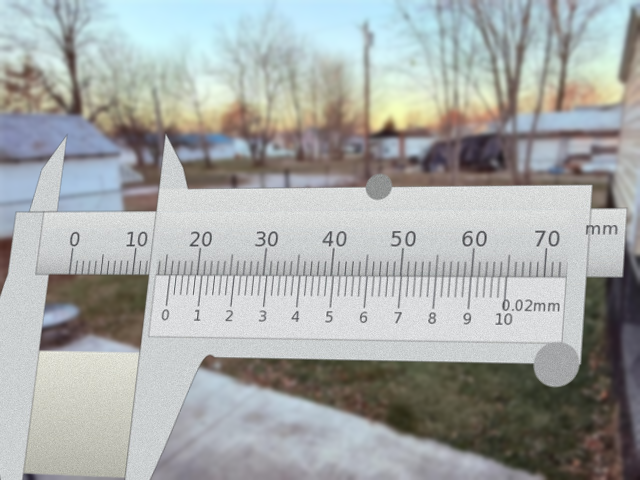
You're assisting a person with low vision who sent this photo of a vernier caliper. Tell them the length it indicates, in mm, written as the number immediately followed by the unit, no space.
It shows 15.8mm
